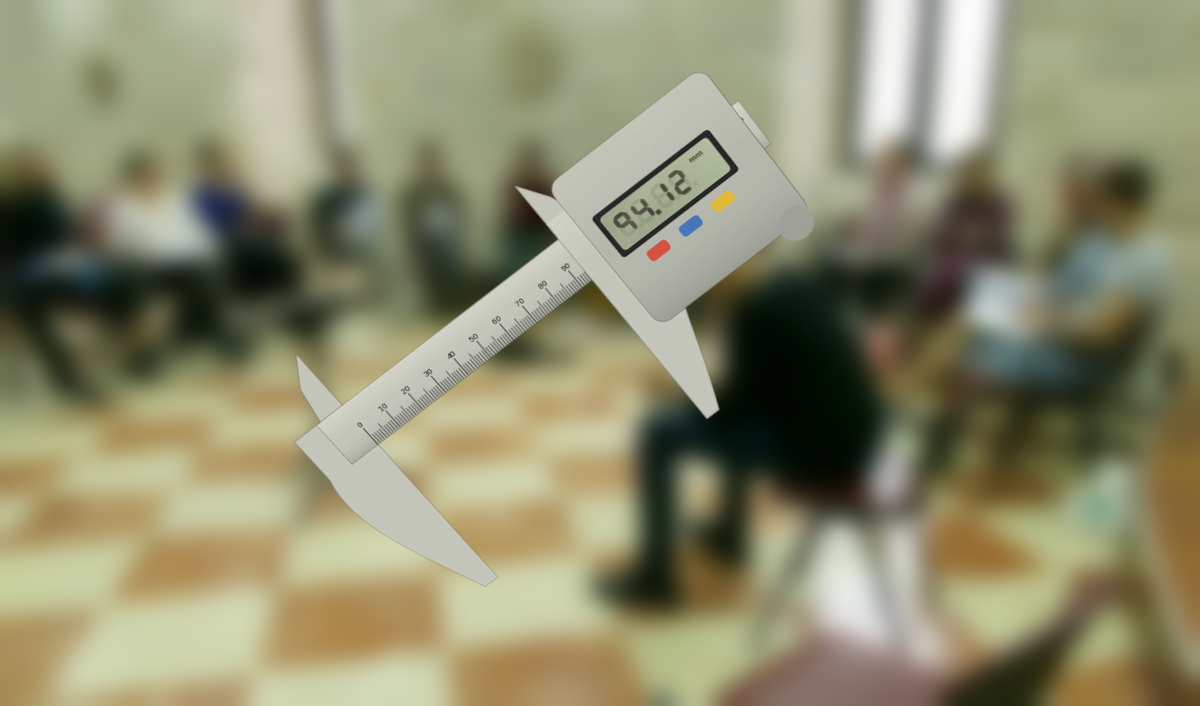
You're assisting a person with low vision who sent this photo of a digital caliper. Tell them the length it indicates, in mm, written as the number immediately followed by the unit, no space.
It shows 94.12mm
